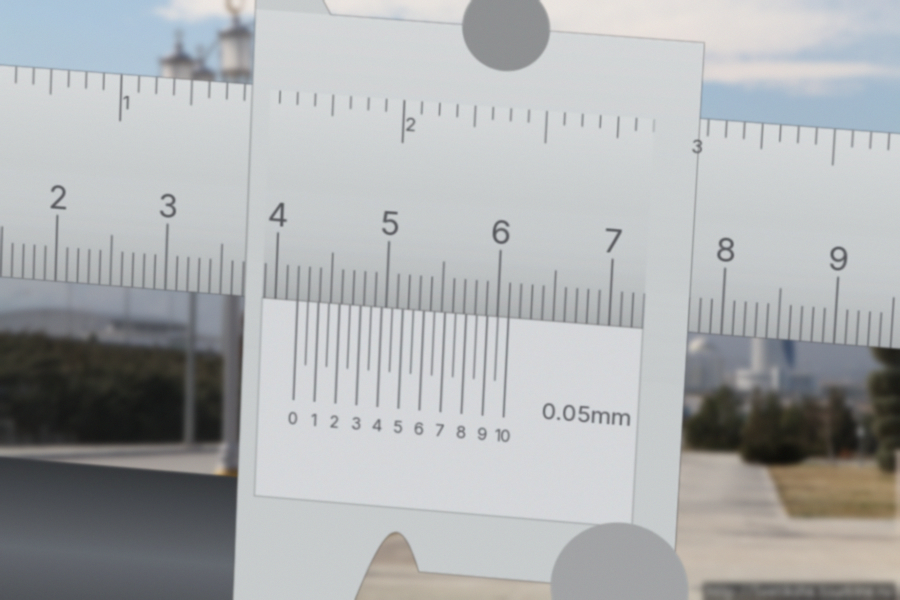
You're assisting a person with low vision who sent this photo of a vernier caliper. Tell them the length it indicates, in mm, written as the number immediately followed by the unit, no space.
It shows 42.0mm
